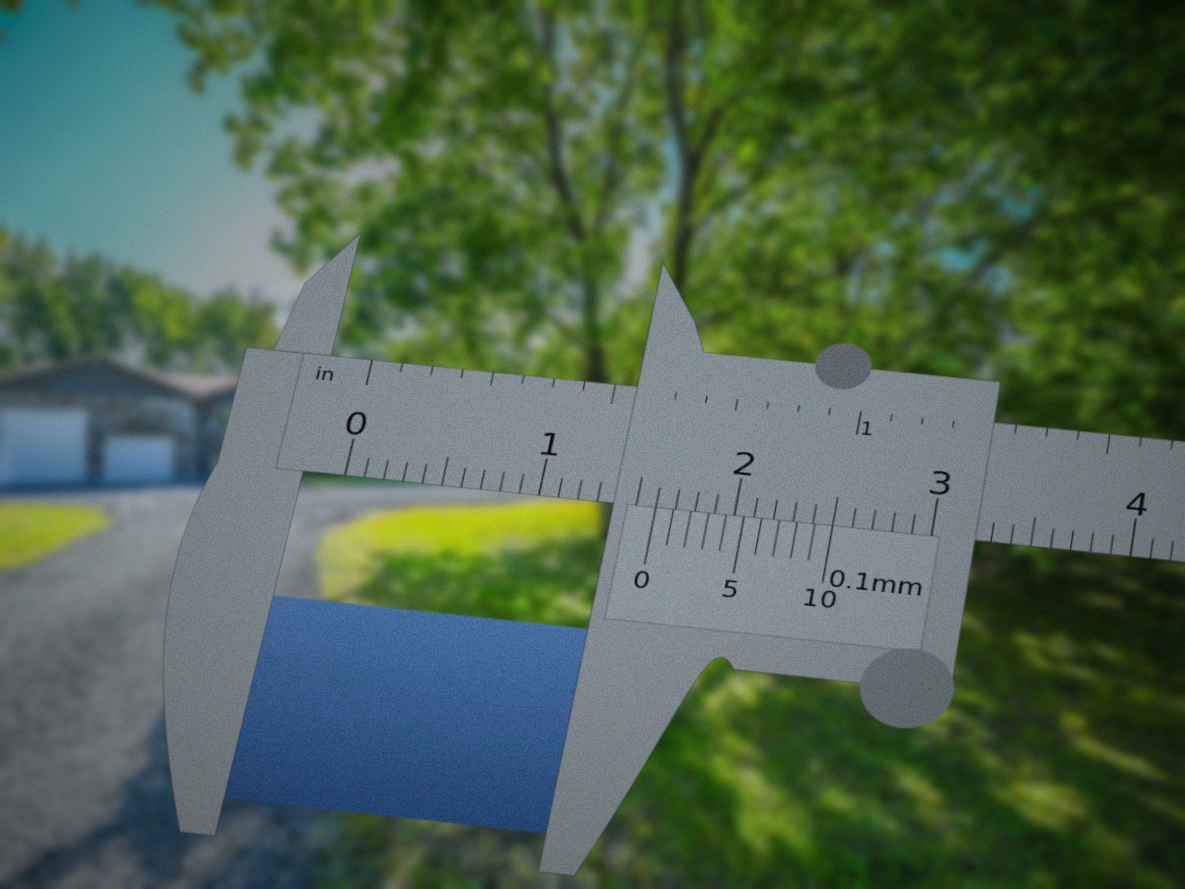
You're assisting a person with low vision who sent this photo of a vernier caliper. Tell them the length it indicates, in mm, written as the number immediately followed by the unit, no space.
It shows 16.0mm
